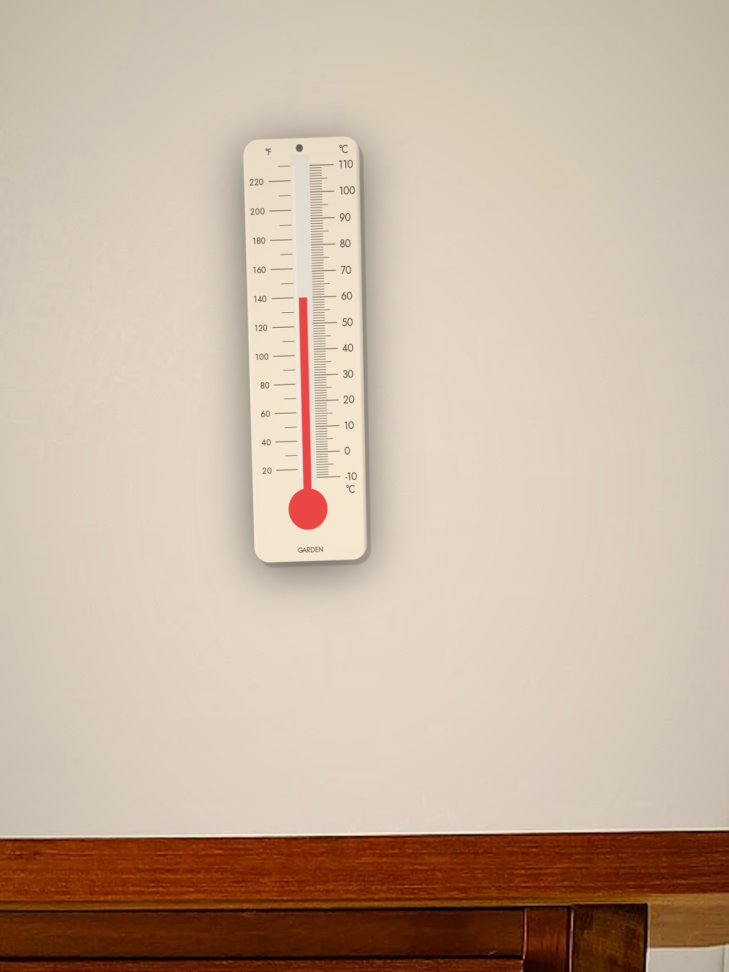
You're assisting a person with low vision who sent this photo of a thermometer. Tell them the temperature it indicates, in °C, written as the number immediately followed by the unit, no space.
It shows 60°C
